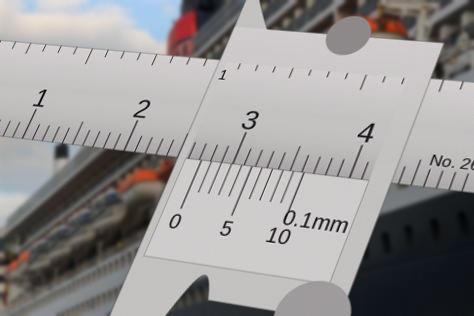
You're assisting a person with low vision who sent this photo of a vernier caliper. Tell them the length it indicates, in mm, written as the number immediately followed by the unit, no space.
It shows 27.2mm
